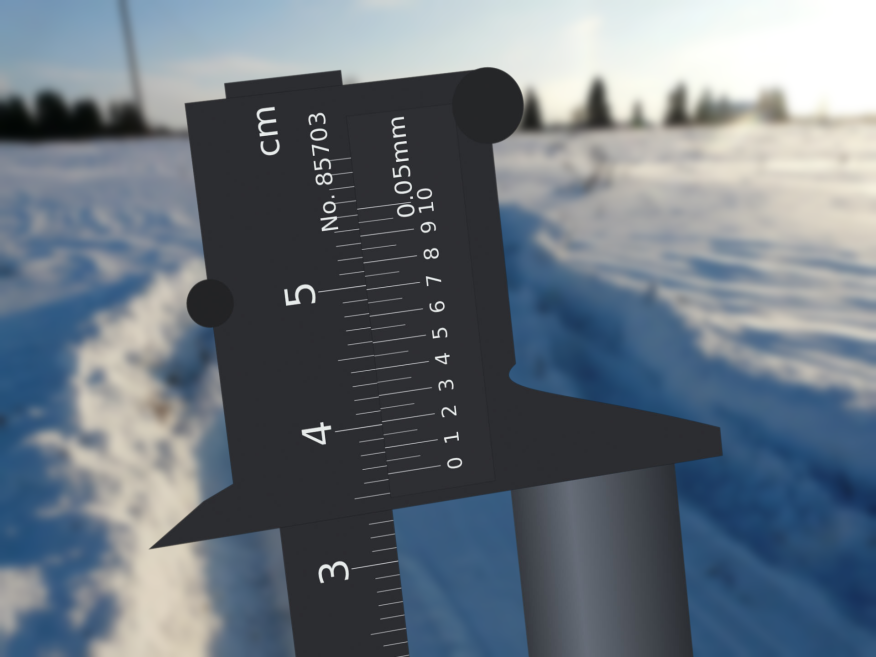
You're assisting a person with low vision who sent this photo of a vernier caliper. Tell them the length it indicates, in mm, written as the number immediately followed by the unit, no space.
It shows 36.4mm
